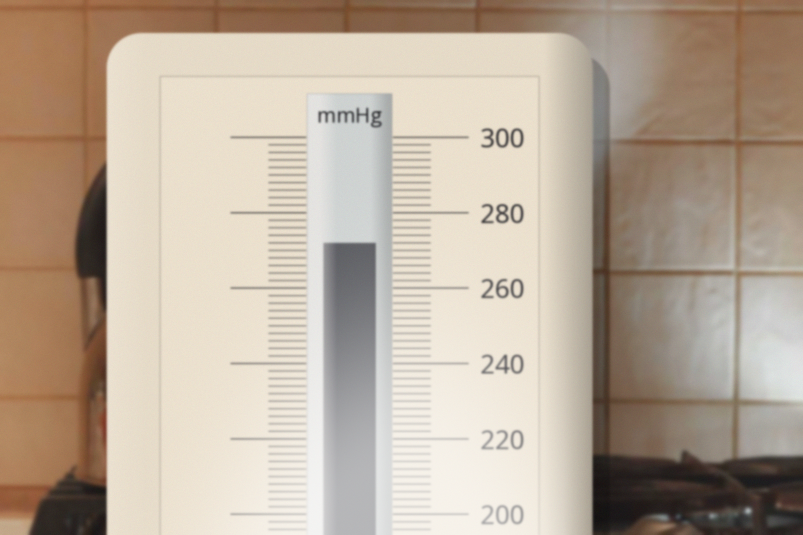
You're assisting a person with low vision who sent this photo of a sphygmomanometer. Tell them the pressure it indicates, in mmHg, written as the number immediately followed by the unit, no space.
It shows 272mmHg
